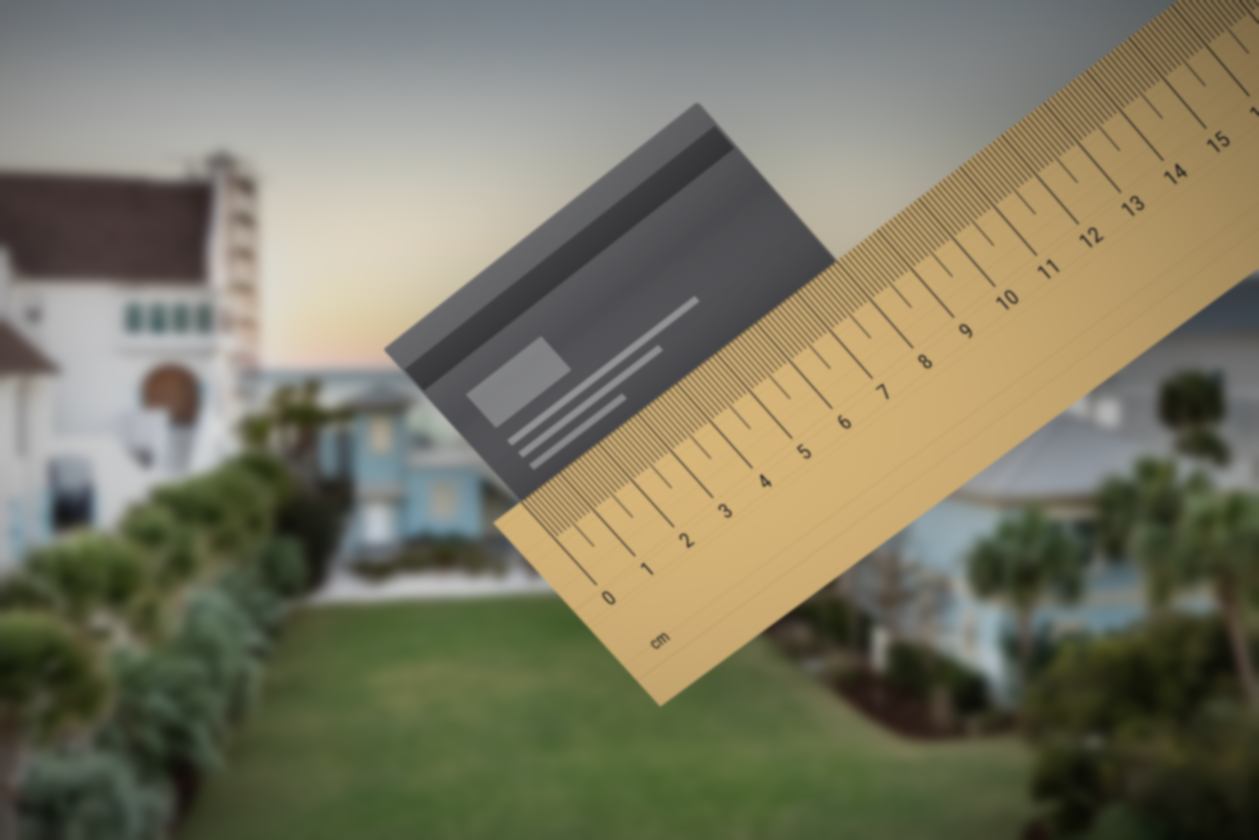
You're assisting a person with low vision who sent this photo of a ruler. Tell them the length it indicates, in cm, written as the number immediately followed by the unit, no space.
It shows 8cm
